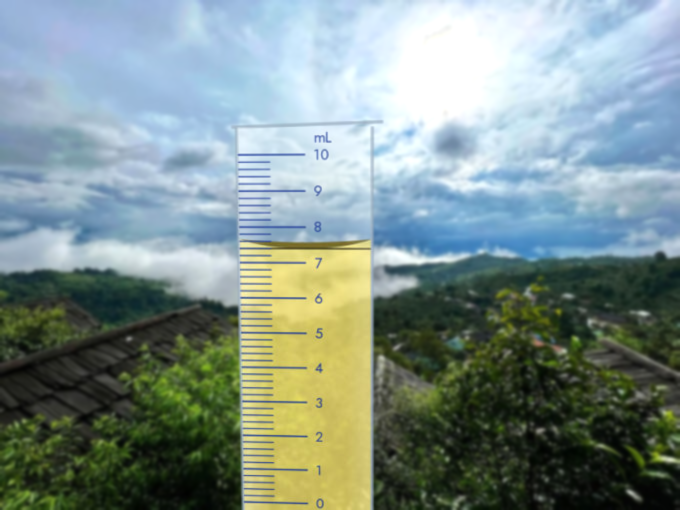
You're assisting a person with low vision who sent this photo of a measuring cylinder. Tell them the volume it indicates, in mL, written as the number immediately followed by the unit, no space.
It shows 7.4mL
